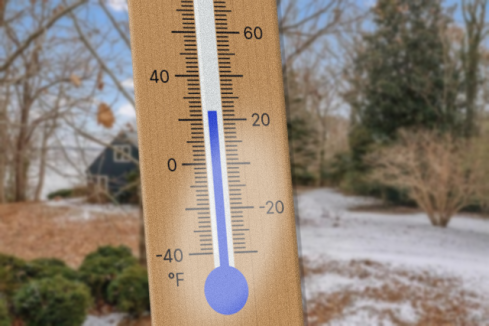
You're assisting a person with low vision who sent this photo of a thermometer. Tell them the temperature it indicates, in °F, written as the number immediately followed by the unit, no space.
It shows 24°F
